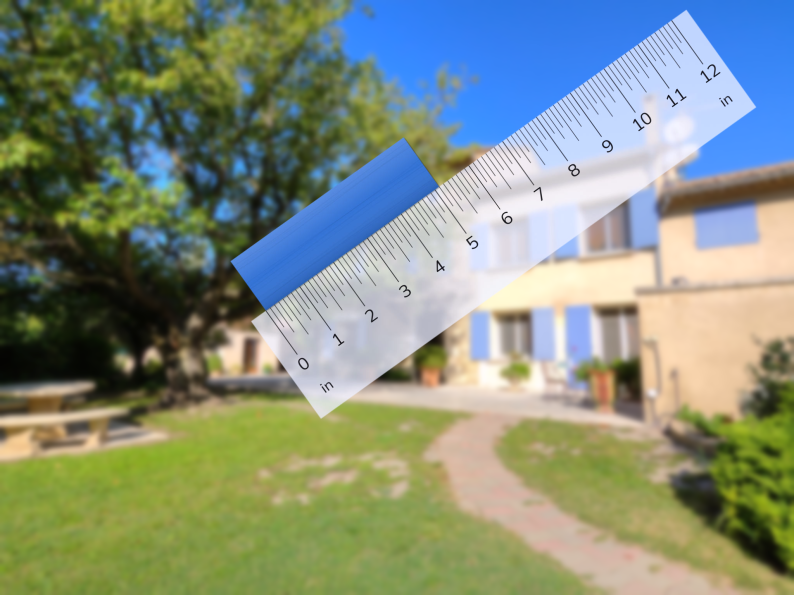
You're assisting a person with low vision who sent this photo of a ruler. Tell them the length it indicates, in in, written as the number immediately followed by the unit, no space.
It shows 5.125in
